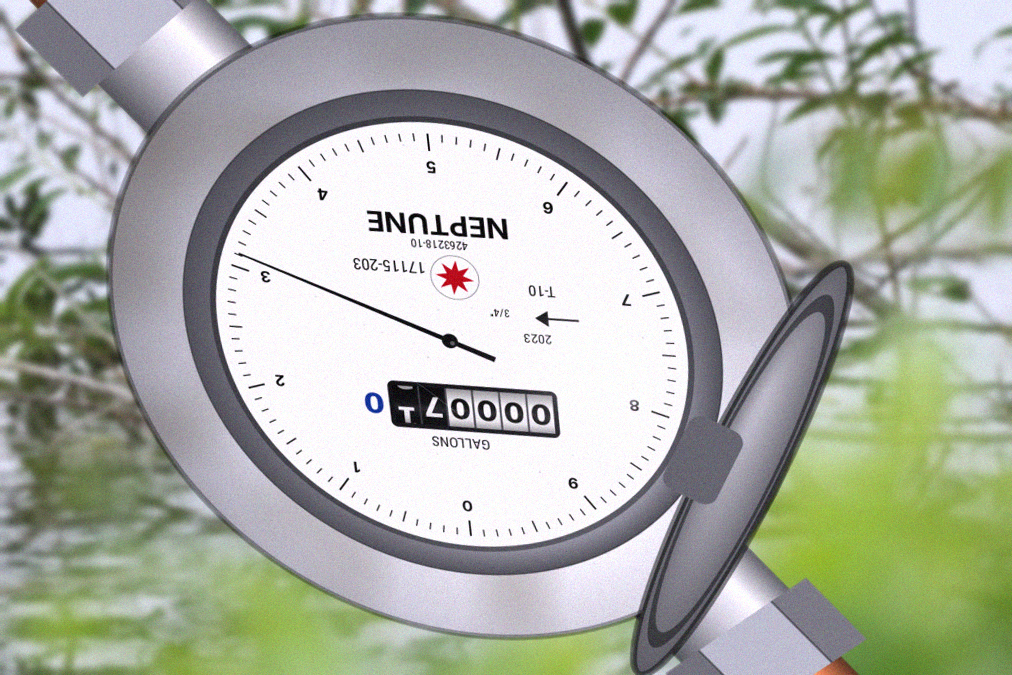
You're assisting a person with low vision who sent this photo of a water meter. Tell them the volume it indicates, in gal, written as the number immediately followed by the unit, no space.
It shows 713.1gal
